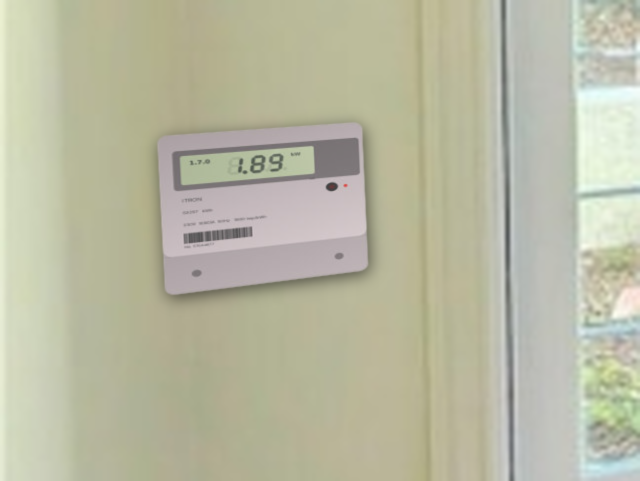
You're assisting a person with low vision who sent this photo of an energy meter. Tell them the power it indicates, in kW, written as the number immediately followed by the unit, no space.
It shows 1.89kW
